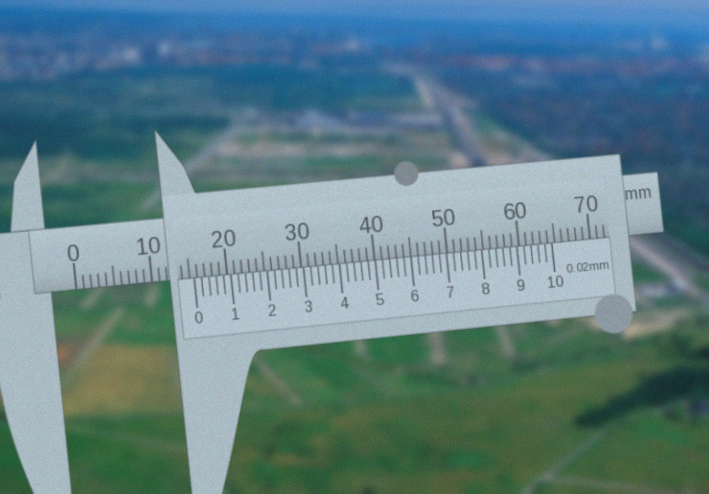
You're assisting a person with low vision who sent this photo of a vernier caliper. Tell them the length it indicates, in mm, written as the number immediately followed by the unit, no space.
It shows 15.6mm
